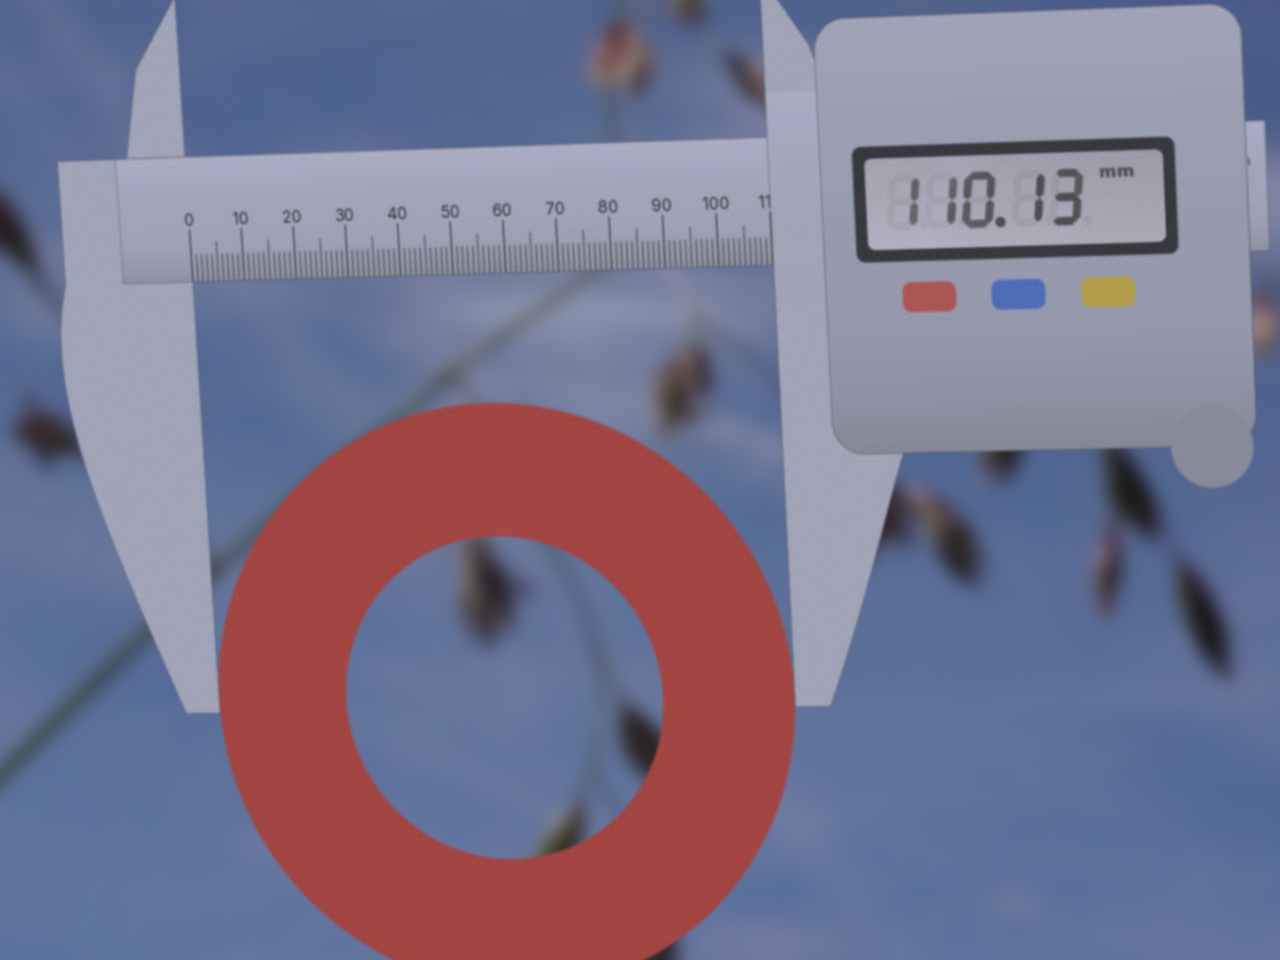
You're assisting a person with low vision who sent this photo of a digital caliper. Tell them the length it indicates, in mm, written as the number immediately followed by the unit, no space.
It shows 110.13mm
